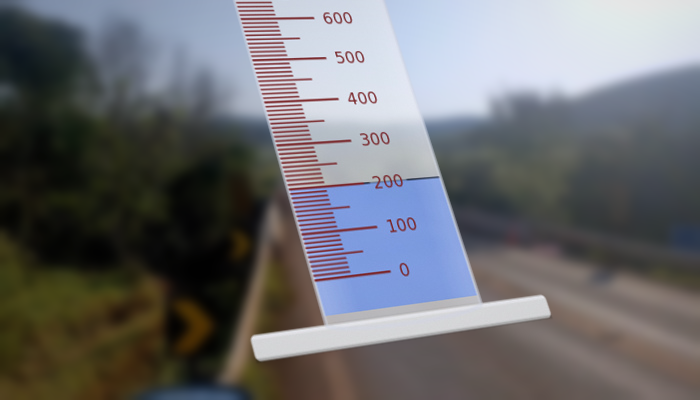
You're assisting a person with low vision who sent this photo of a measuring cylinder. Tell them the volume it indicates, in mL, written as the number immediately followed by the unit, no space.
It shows 200mL
